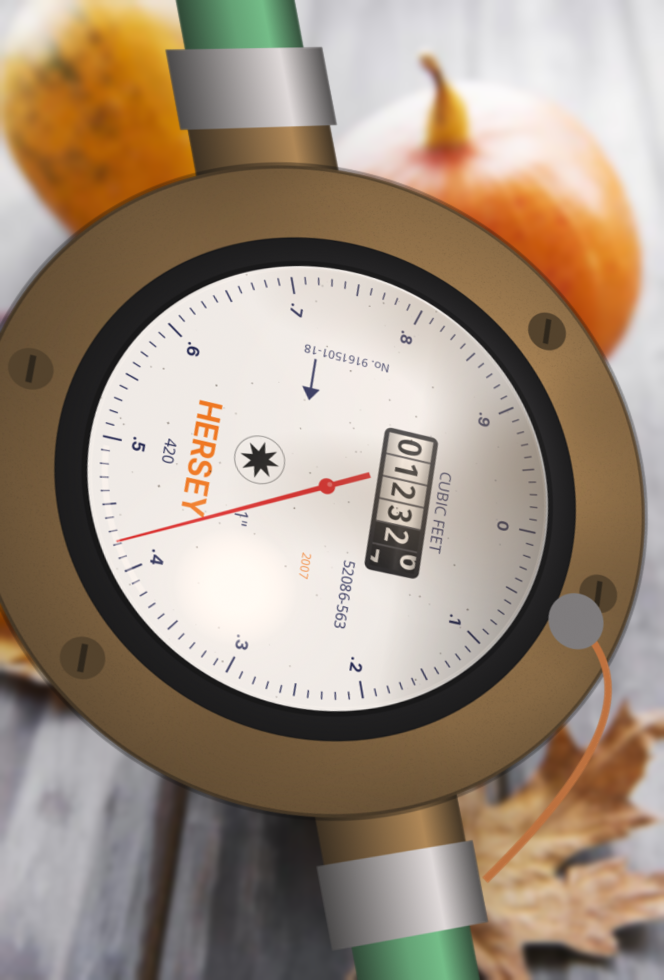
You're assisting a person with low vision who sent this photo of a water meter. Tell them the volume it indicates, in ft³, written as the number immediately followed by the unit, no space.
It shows 12326.42ft³
